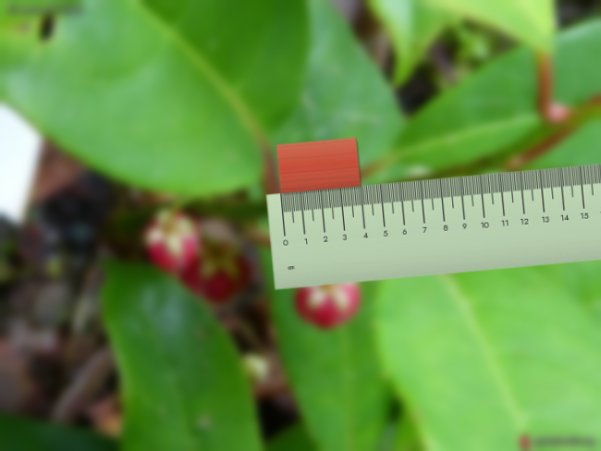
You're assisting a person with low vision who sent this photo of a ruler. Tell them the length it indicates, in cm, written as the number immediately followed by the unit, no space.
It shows 4cm
